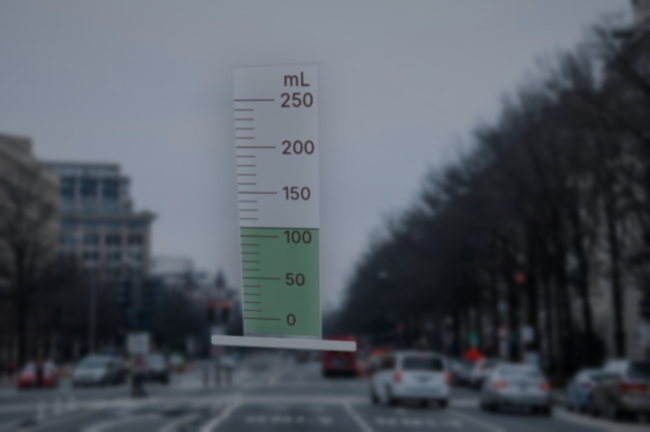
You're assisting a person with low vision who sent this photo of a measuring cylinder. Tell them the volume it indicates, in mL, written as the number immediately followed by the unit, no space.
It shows 110mL
